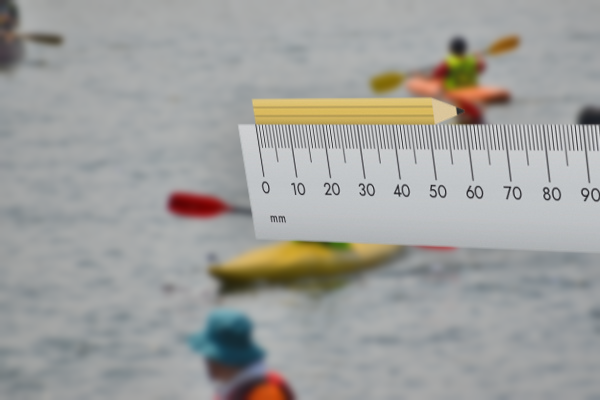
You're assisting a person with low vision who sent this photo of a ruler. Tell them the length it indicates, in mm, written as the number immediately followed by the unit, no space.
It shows 60mm
